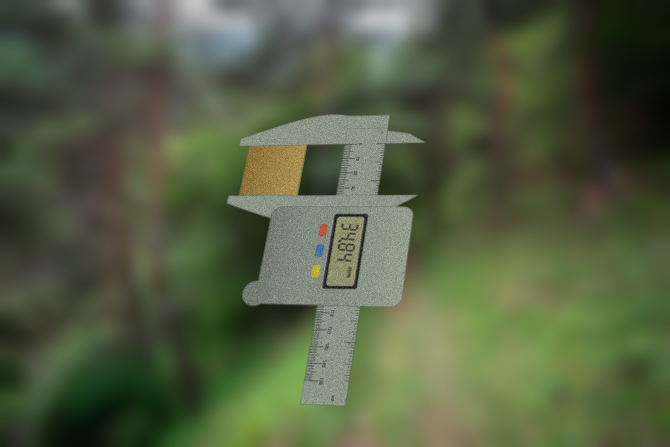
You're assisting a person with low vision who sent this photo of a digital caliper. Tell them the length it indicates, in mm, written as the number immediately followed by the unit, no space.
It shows 34.84mm
